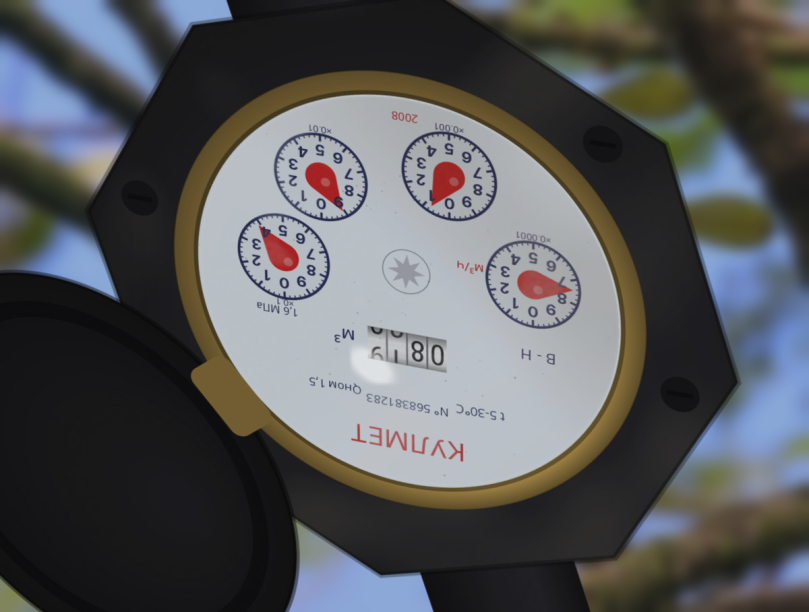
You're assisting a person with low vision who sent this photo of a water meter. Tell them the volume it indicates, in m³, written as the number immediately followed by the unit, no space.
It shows 819.3907m³
